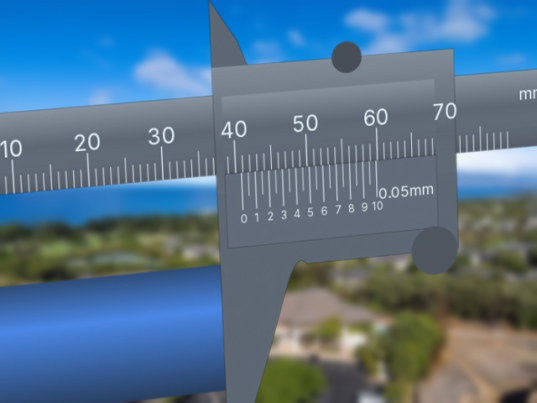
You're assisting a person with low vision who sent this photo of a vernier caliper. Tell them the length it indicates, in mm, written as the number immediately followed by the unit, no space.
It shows 40.8mm
